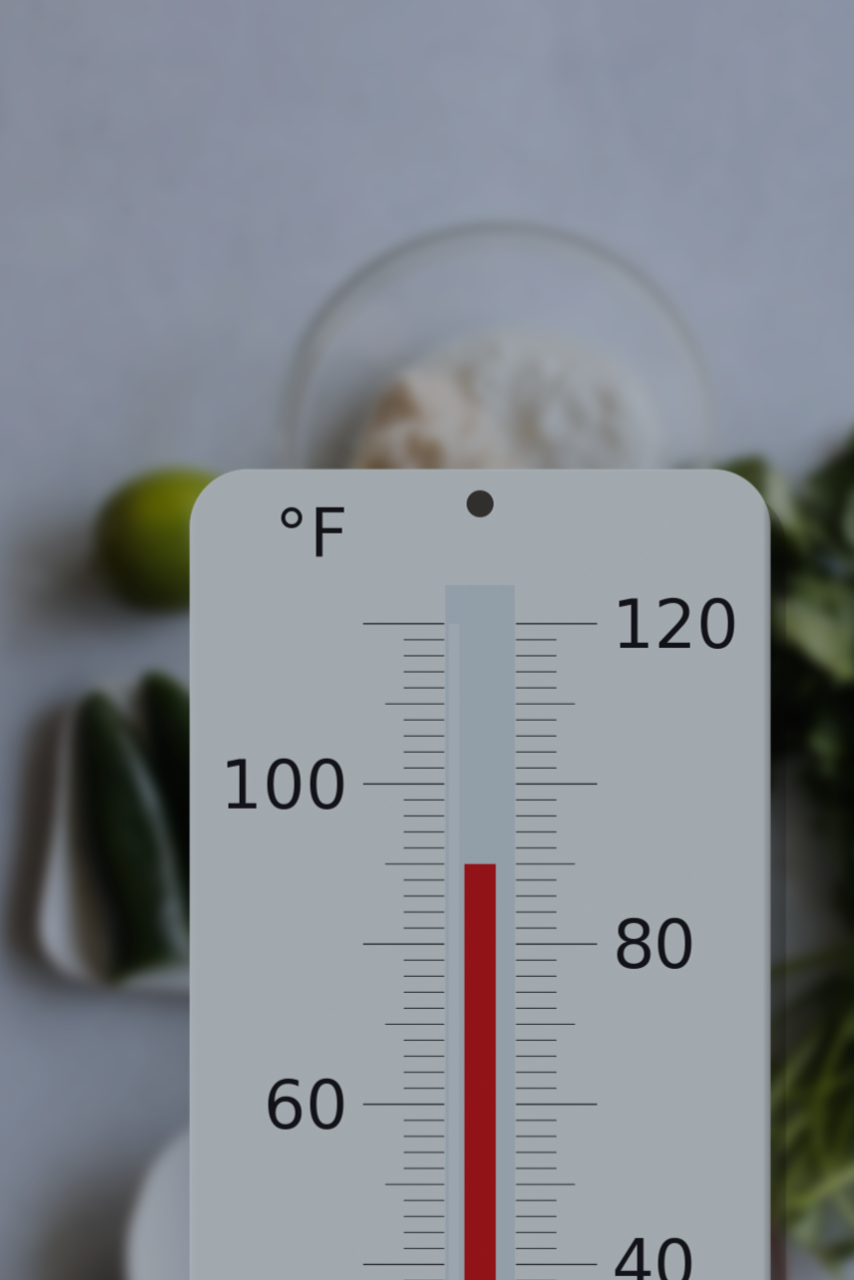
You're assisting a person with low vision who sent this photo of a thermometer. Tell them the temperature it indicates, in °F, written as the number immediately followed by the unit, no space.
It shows 90°F
